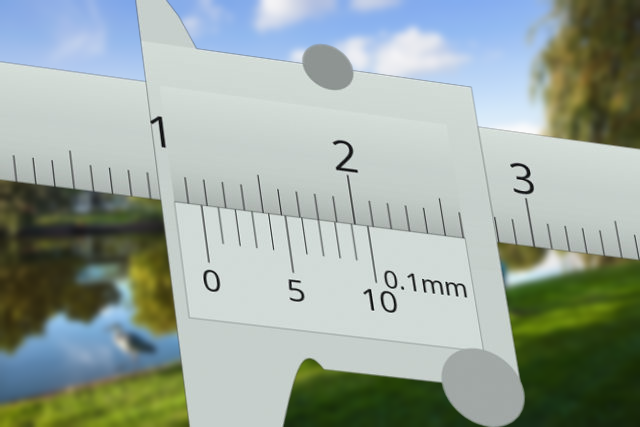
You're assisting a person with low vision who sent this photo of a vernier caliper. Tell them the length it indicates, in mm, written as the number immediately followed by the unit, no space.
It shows 11.7mm
